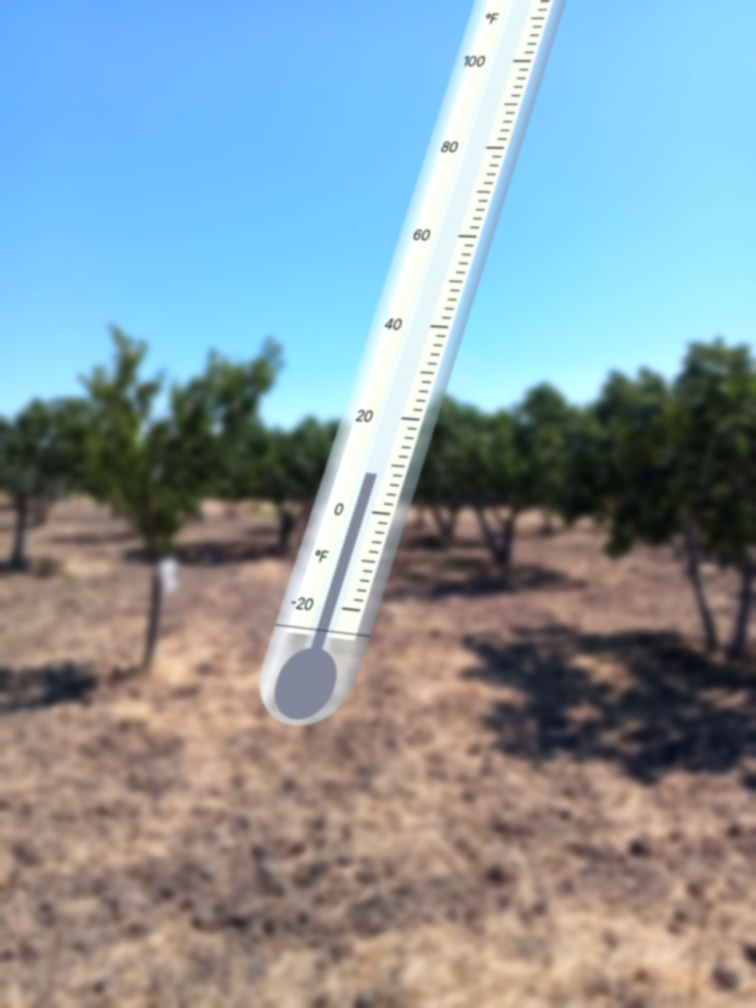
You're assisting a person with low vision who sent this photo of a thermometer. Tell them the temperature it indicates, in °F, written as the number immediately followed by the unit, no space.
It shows 8°F
